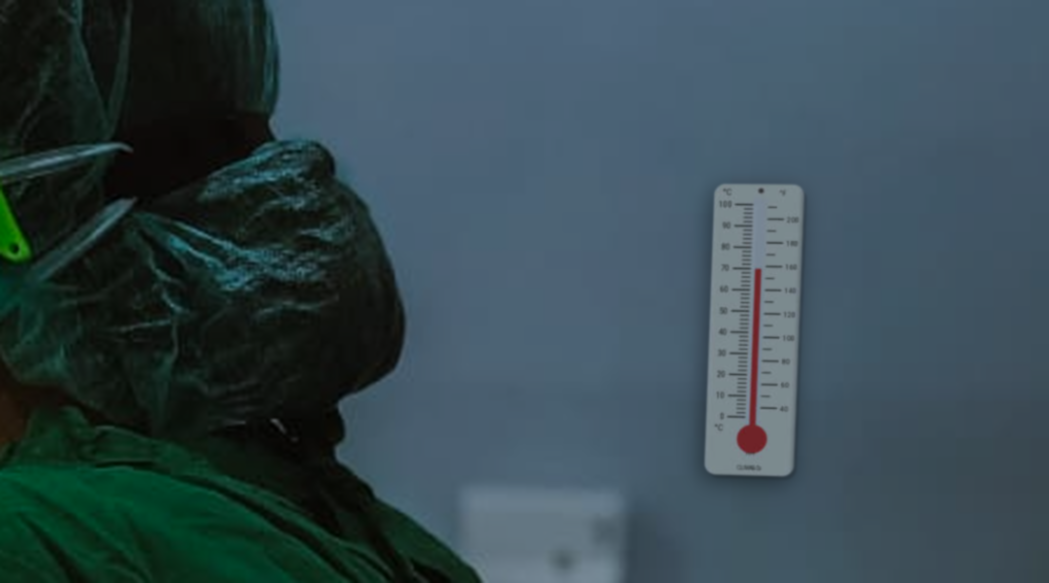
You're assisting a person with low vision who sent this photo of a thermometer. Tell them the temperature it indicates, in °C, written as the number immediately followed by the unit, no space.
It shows 70°C
